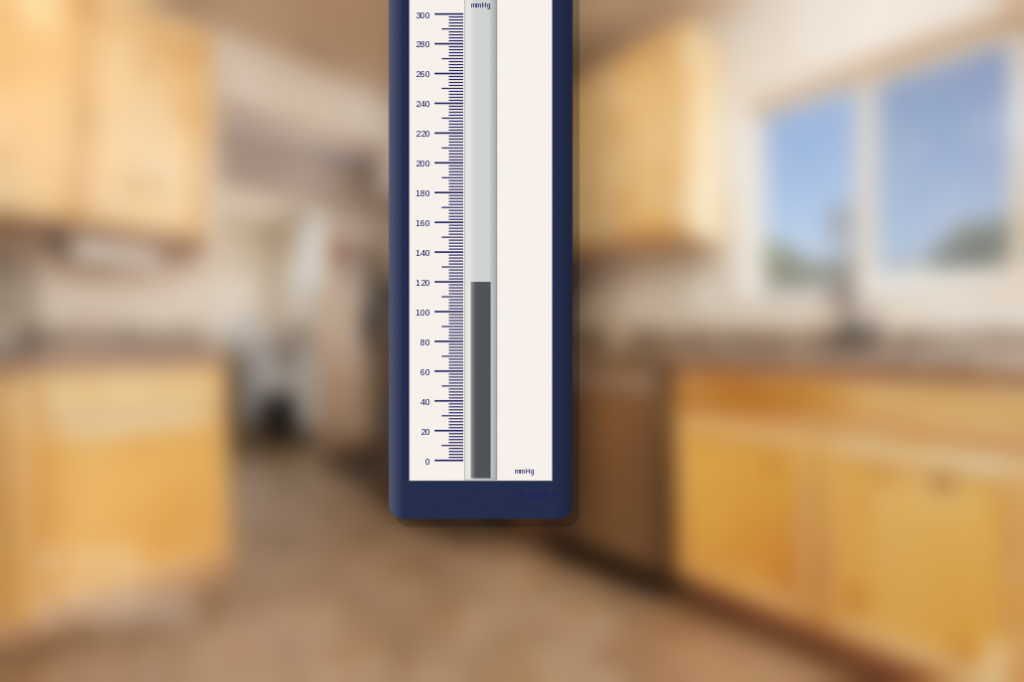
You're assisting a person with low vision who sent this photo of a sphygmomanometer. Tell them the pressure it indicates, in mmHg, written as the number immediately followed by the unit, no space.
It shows 120mmHg
